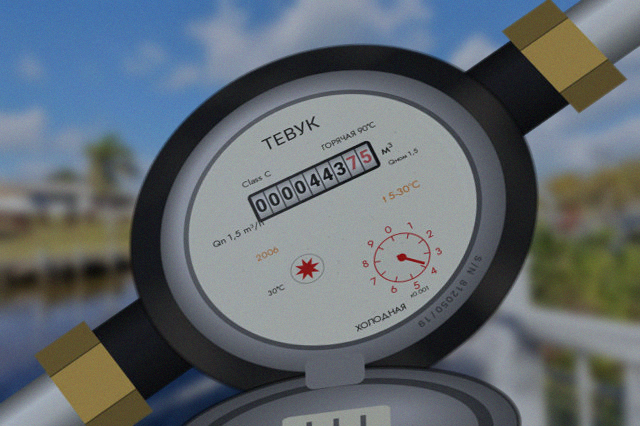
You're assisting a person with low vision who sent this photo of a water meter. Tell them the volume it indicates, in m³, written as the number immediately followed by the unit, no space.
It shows 443.753m³
